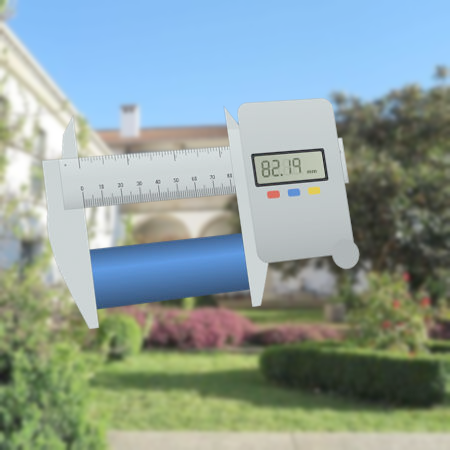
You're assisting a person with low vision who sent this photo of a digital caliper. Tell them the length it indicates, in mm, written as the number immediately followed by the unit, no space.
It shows 82.19mm
